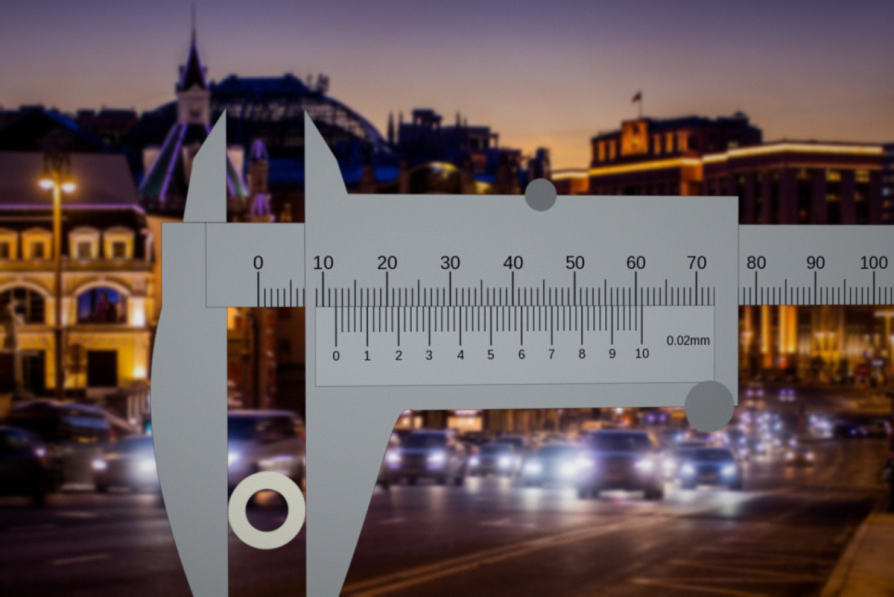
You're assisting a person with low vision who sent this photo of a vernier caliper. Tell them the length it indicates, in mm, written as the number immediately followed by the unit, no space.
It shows 12.0mm
